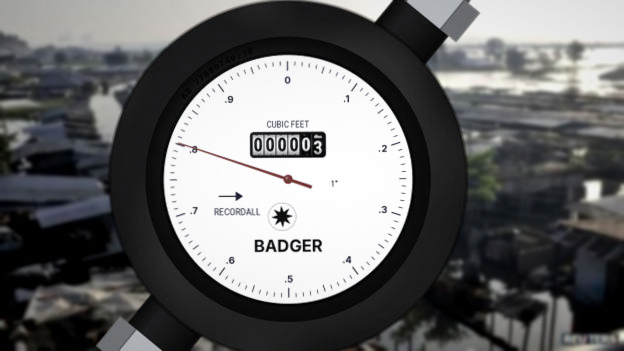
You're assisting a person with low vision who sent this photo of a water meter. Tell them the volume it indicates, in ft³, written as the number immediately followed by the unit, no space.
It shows 2.80ft³
